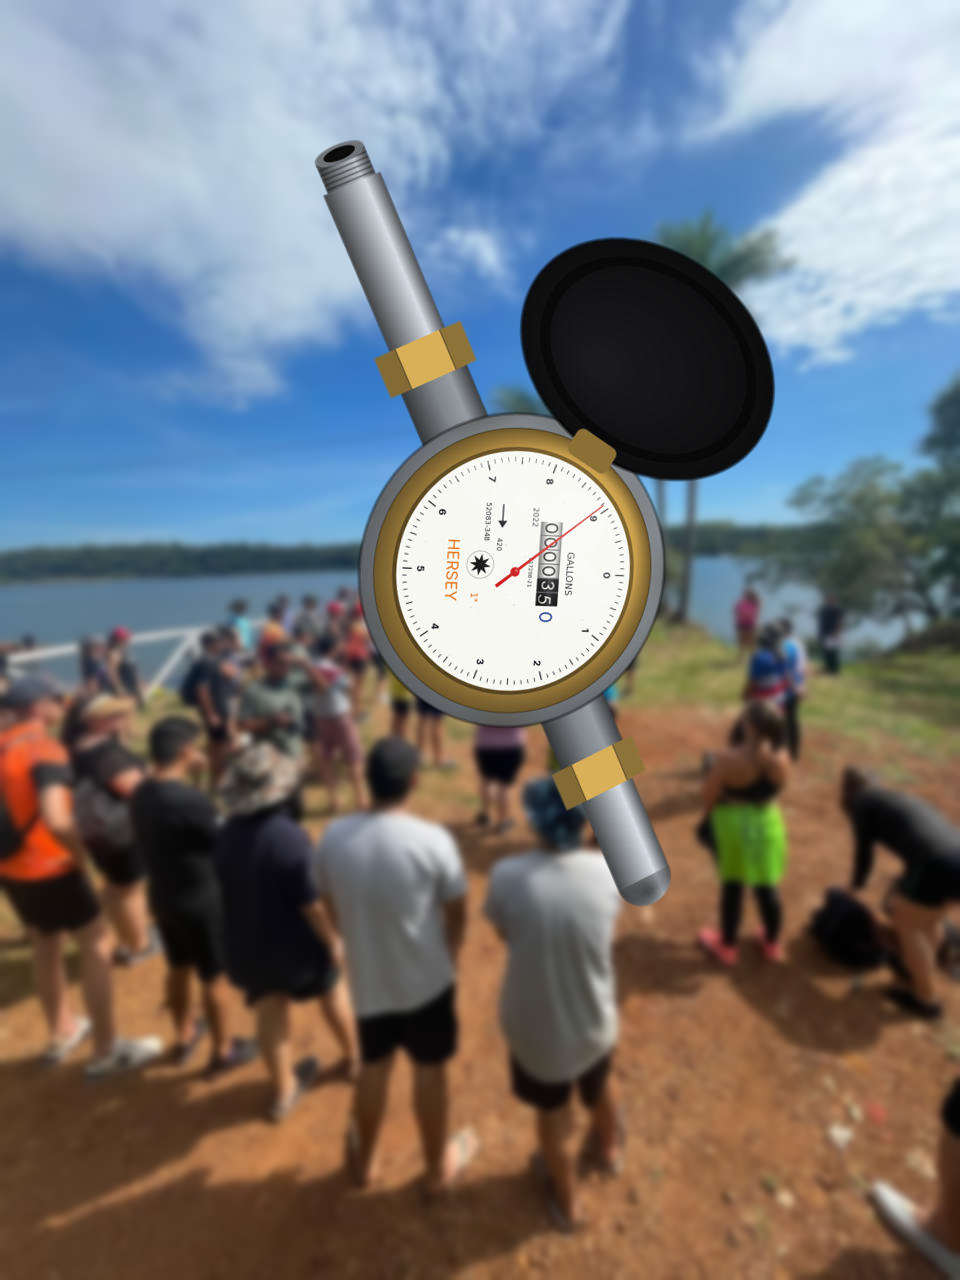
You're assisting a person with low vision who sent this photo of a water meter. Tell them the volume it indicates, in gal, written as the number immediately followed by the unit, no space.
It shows 348.9gal
